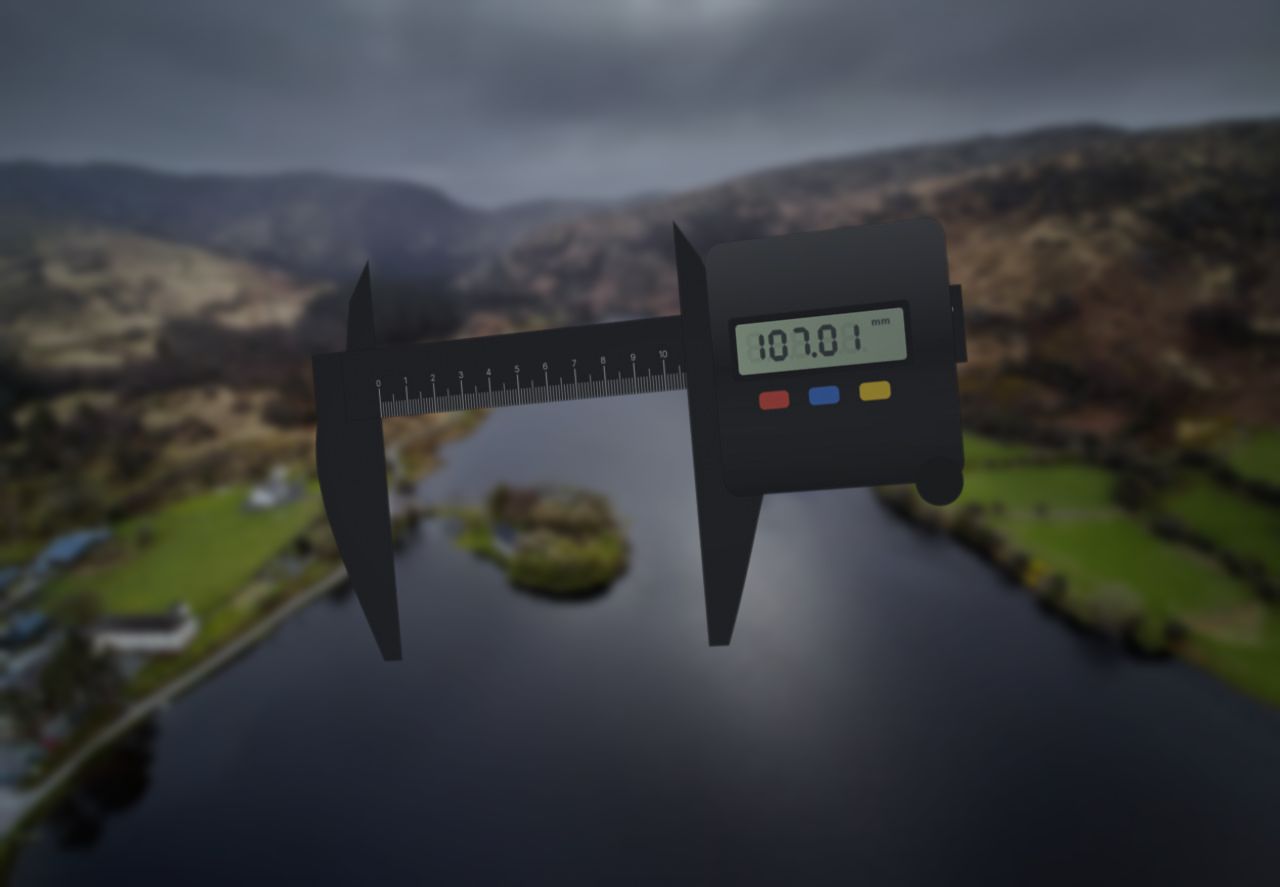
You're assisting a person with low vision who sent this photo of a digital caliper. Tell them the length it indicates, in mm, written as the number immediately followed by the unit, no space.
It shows 107.01mm
